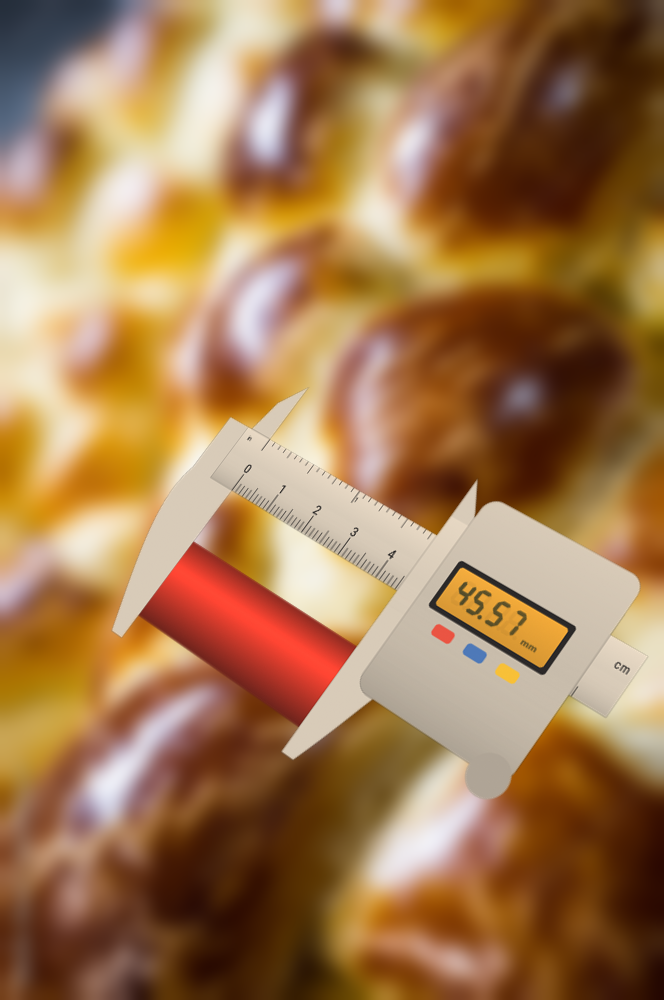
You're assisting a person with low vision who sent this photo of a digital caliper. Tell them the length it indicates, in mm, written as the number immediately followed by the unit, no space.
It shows 45.57mm
